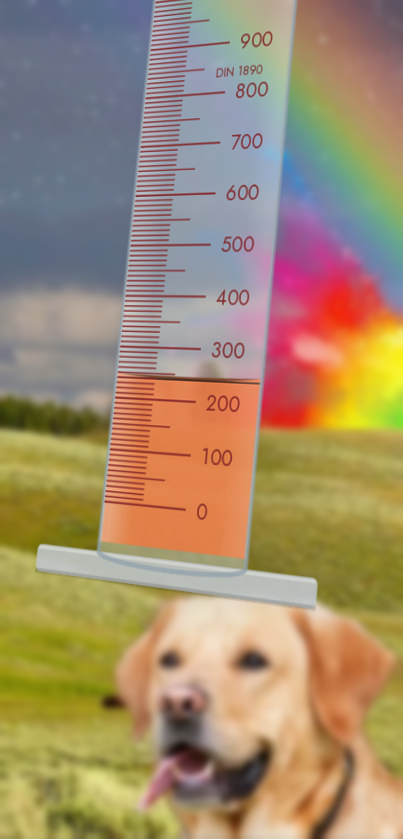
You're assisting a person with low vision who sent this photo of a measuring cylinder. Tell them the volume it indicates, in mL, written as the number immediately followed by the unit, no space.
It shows 240mL
